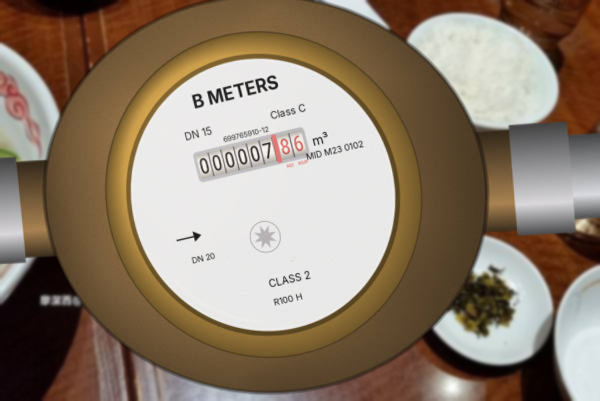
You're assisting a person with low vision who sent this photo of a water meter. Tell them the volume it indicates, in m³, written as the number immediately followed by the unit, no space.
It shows 7.86m³
